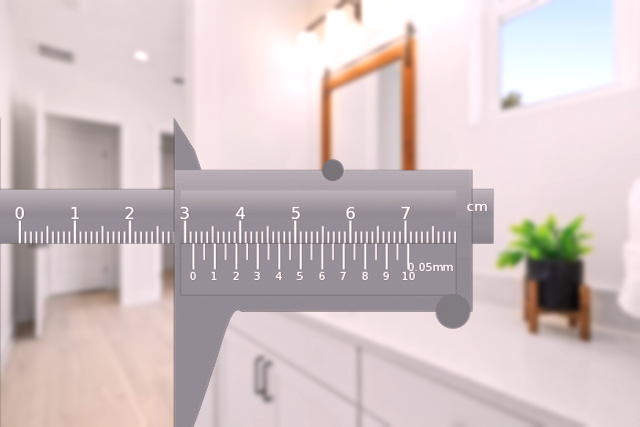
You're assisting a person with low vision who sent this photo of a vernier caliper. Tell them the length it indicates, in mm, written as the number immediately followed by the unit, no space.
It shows 31.5mm
